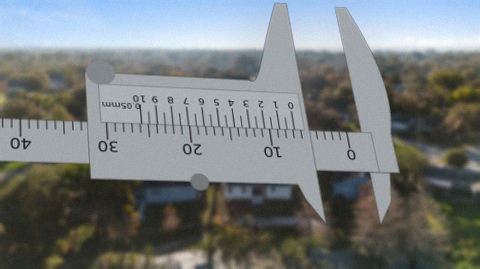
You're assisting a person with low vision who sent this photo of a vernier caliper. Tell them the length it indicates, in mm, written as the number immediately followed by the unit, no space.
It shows 6.8mm
